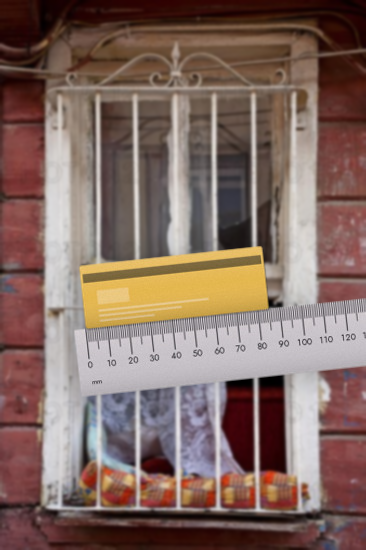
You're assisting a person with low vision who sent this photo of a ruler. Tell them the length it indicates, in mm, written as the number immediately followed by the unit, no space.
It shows 85mm
